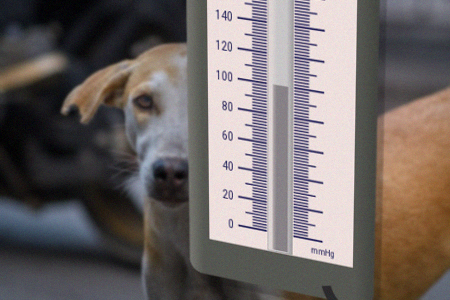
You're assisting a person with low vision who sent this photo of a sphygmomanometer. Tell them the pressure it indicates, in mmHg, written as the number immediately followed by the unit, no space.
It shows 100mmHg
